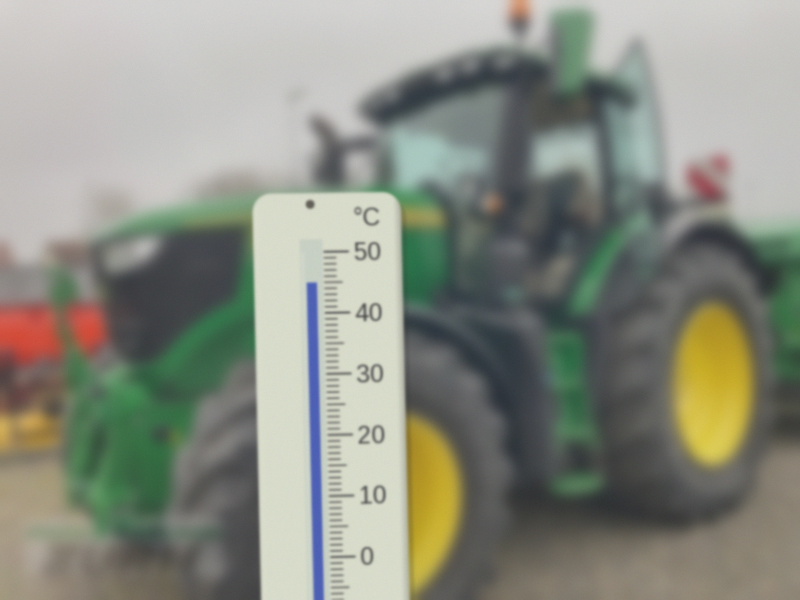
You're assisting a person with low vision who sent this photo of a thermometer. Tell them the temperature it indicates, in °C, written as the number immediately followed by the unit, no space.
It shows 45°C
